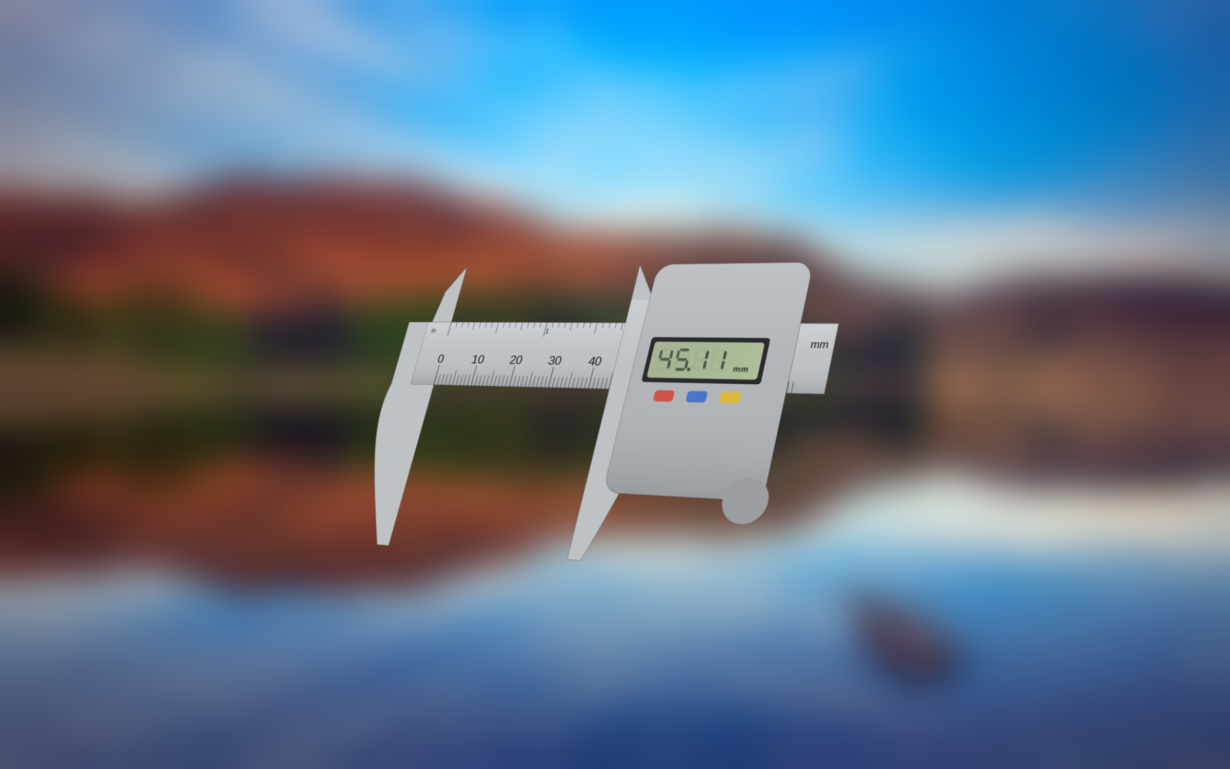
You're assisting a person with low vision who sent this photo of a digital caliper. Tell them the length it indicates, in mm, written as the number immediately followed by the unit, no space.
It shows 45.11mm
